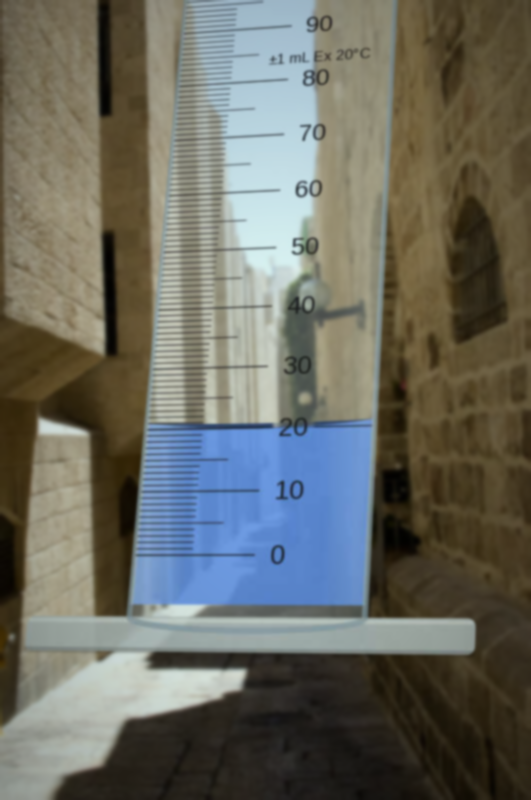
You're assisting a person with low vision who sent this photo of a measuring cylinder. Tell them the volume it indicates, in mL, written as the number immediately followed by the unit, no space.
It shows 20mL
